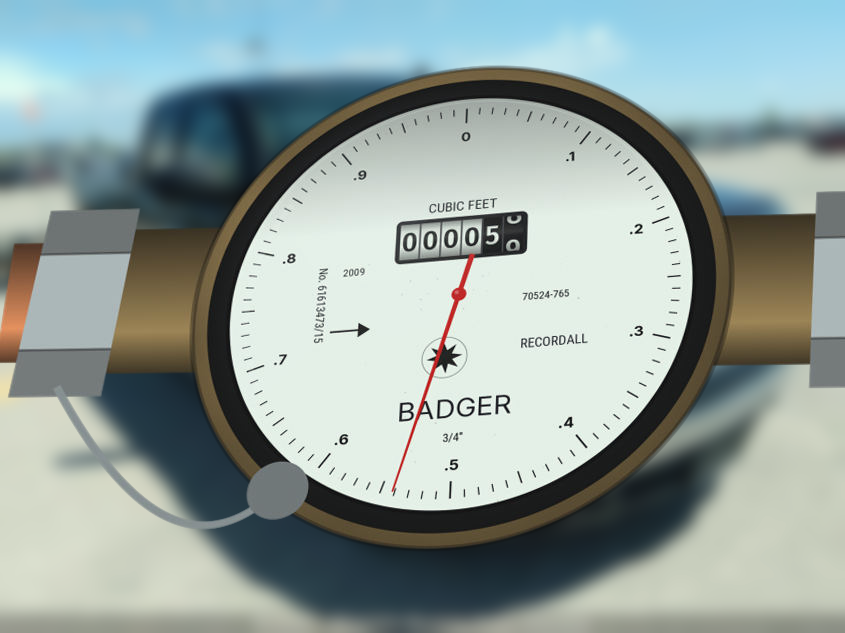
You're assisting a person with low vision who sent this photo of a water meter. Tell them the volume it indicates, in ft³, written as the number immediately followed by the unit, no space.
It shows 58.54ft³
